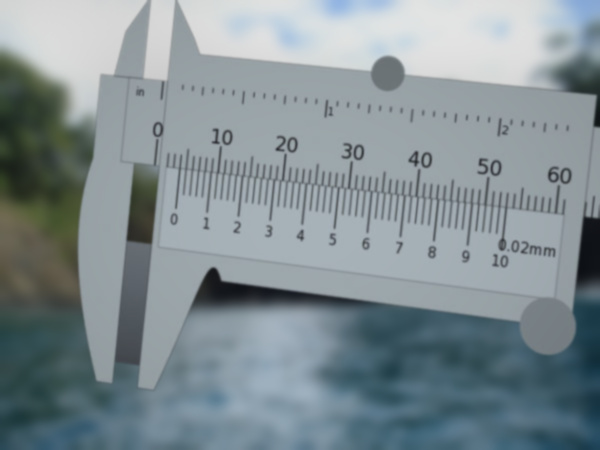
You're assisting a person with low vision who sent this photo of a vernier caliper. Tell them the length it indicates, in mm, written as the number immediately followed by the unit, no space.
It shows 4.0mm
